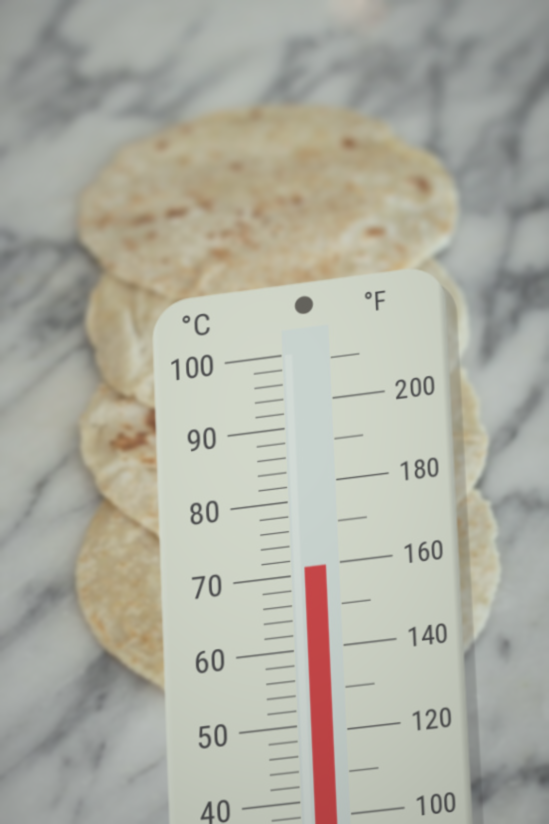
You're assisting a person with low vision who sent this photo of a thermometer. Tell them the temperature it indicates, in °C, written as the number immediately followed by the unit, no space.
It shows 71°C
